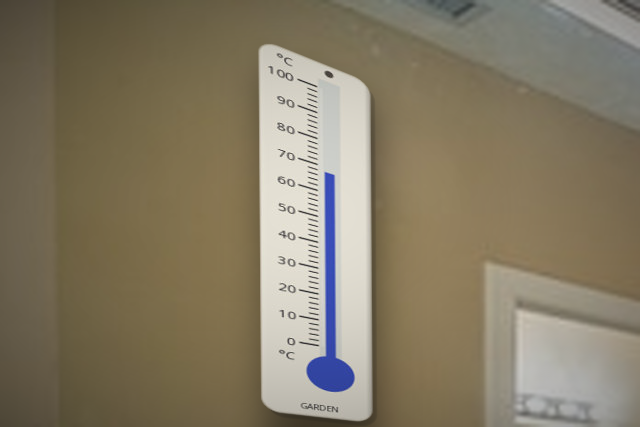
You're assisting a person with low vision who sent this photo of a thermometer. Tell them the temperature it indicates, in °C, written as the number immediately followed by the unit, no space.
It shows 68°C
